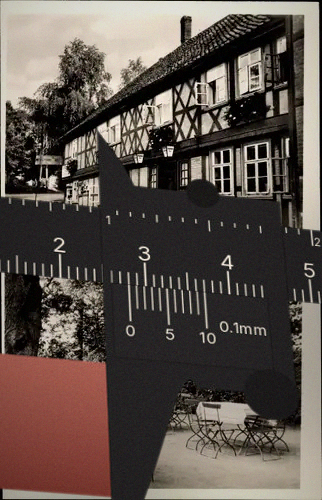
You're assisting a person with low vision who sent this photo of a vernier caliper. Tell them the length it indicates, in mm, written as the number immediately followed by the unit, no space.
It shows 28.0mm
